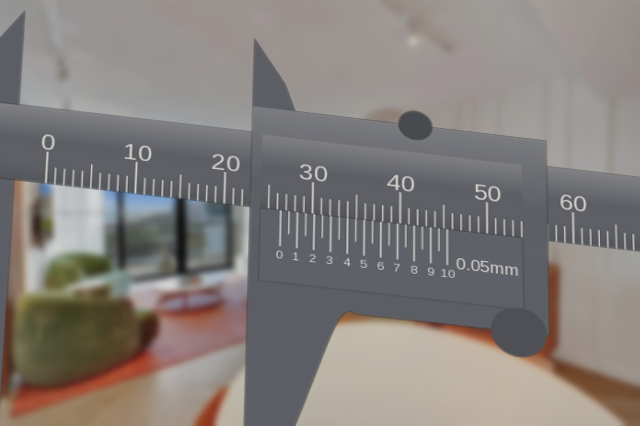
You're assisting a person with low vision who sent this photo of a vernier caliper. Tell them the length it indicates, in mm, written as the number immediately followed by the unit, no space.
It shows 26.4mm
